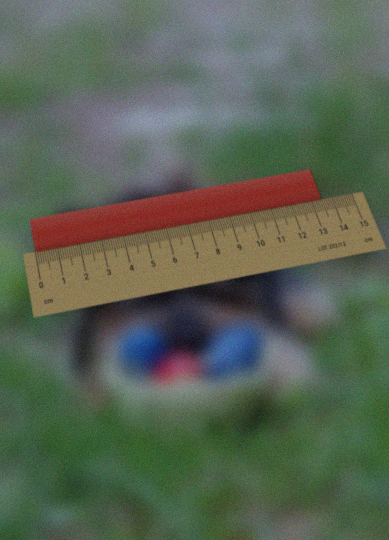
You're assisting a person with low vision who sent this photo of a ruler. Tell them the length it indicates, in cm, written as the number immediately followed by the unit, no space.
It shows 13.5cm
